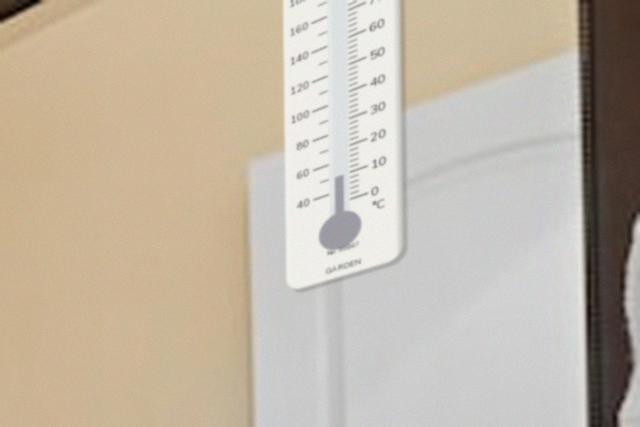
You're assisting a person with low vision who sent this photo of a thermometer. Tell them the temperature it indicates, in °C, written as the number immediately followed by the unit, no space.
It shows 10°C
